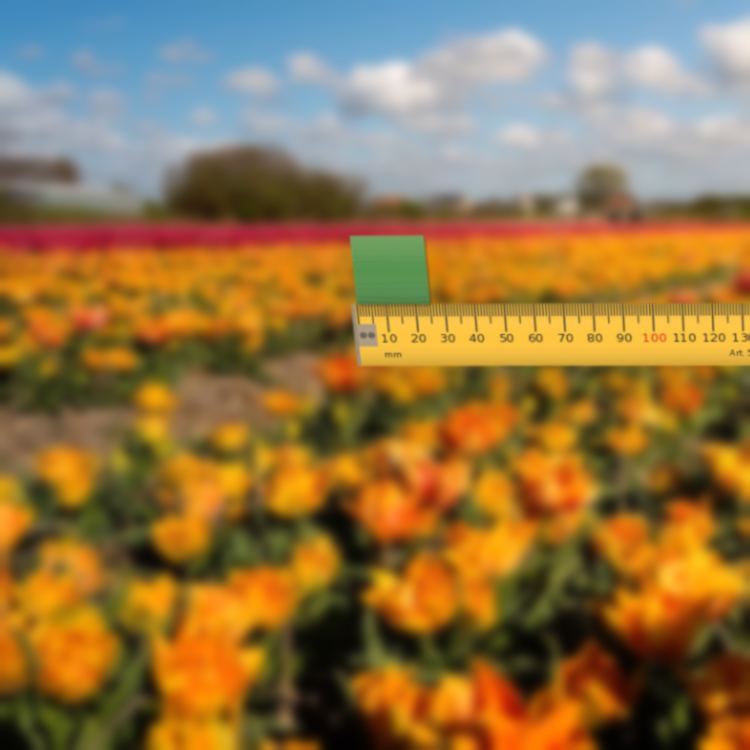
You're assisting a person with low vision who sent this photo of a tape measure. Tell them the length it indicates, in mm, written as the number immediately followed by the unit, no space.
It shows 25mm
